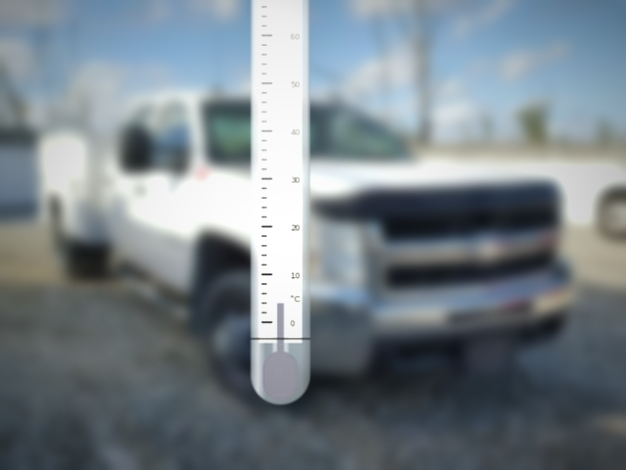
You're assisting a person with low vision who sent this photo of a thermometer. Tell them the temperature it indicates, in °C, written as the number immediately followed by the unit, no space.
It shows 4°C
